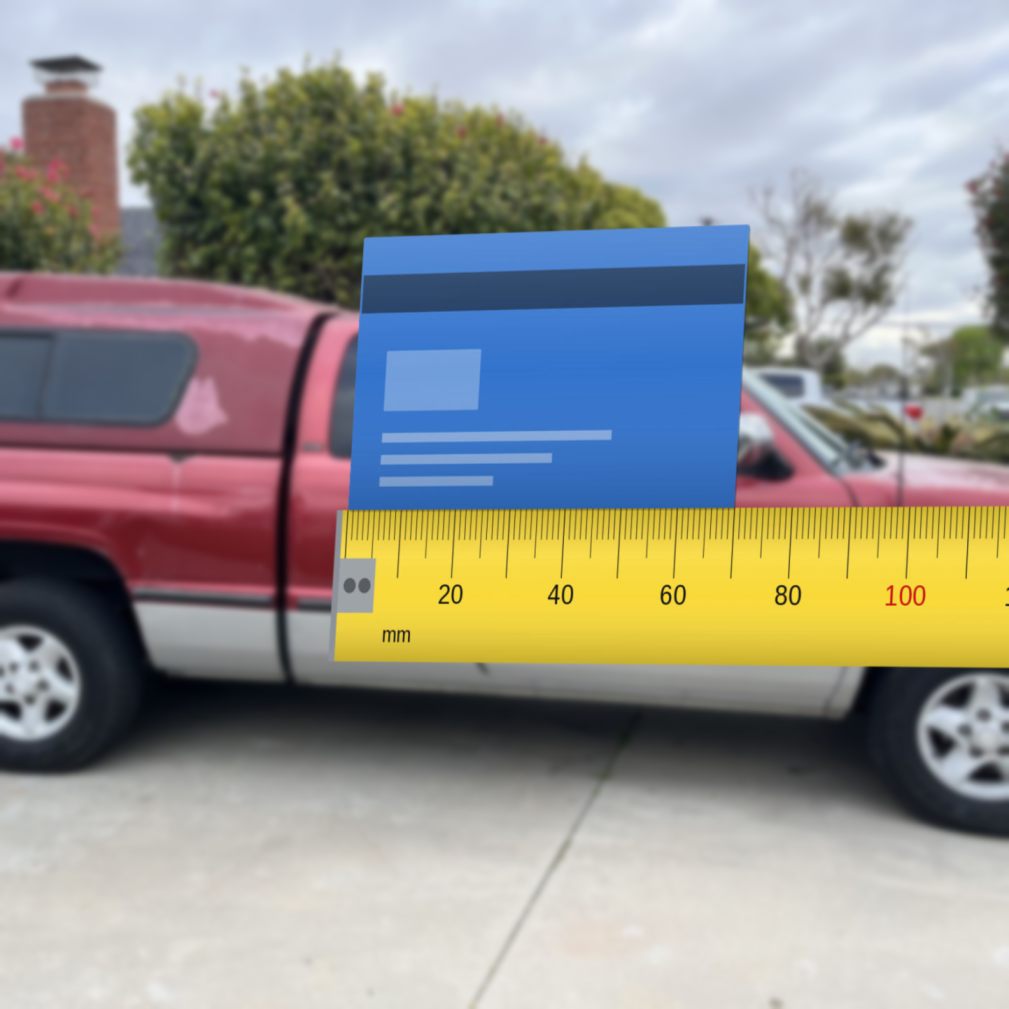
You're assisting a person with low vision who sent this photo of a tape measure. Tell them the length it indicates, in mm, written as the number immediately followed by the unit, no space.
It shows 70mm
